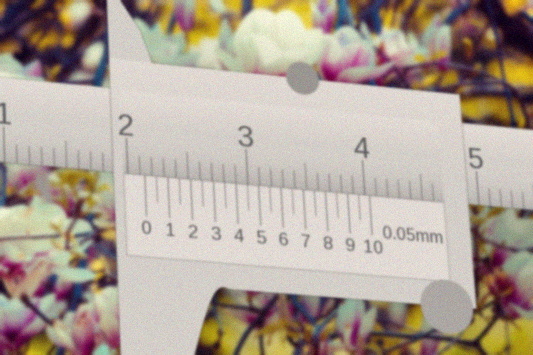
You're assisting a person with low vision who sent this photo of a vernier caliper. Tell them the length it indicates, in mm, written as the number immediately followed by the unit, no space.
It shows 21.4mm
